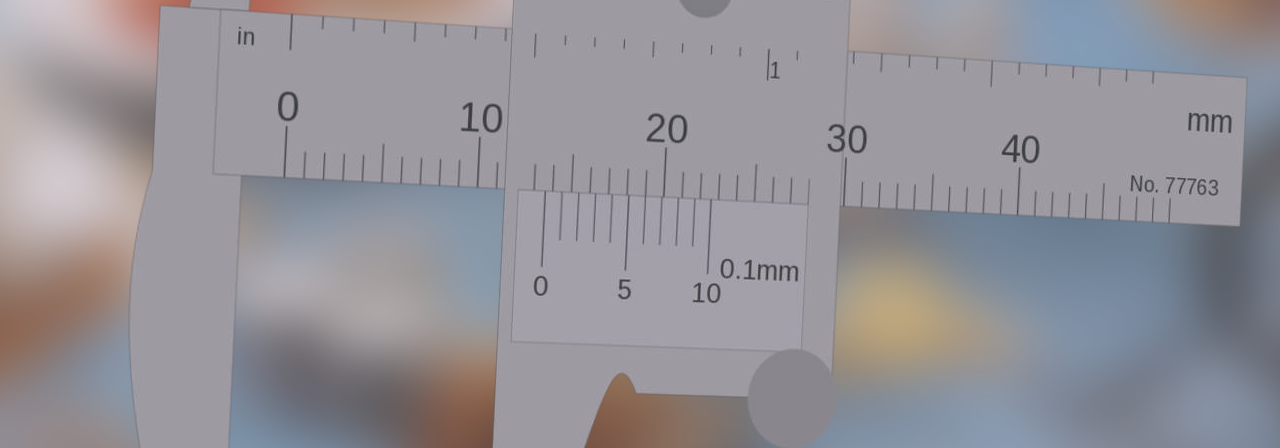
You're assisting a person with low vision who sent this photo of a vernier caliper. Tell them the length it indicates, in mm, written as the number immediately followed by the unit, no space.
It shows 13.6mm
